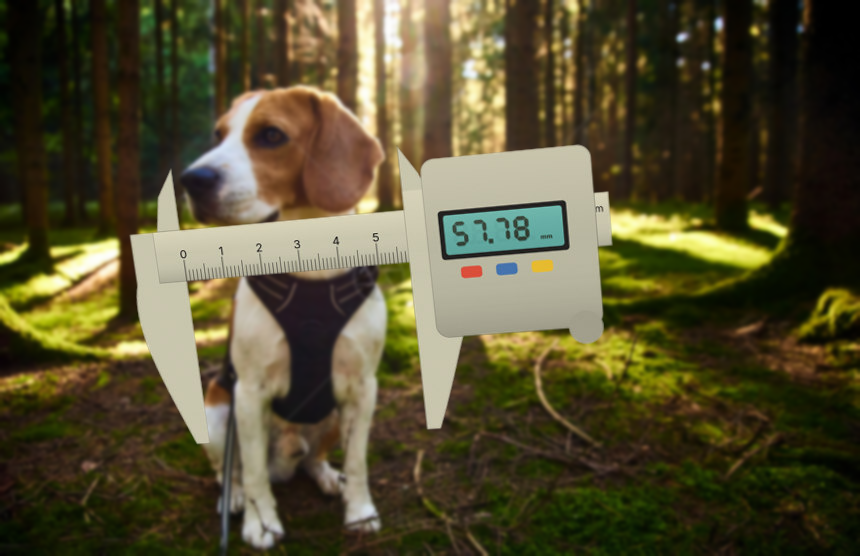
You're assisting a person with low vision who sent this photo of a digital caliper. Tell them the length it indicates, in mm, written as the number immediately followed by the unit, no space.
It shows 57.78mm
